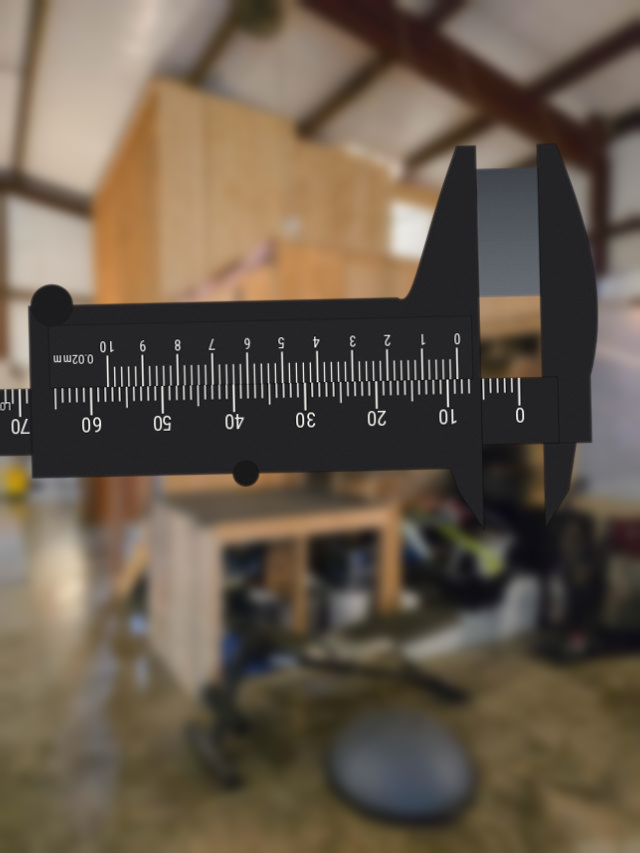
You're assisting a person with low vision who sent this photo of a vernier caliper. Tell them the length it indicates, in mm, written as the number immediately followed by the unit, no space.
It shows 8.6mm
